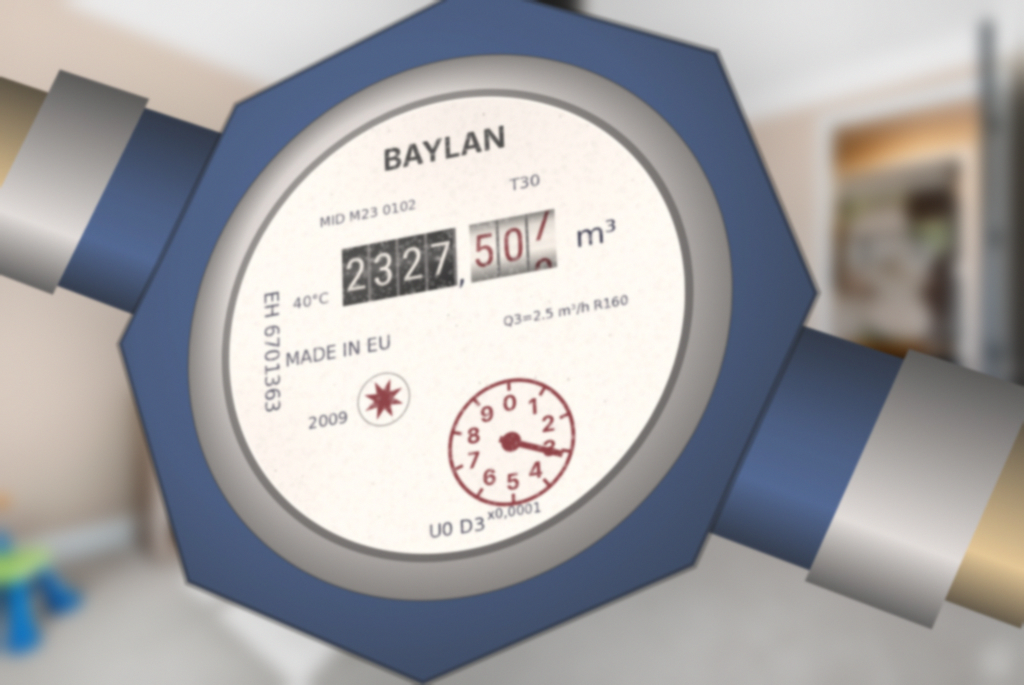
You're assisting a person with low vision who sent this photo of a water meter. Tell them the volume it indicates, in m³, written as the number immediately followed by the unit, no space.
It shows 2327.5073m³
